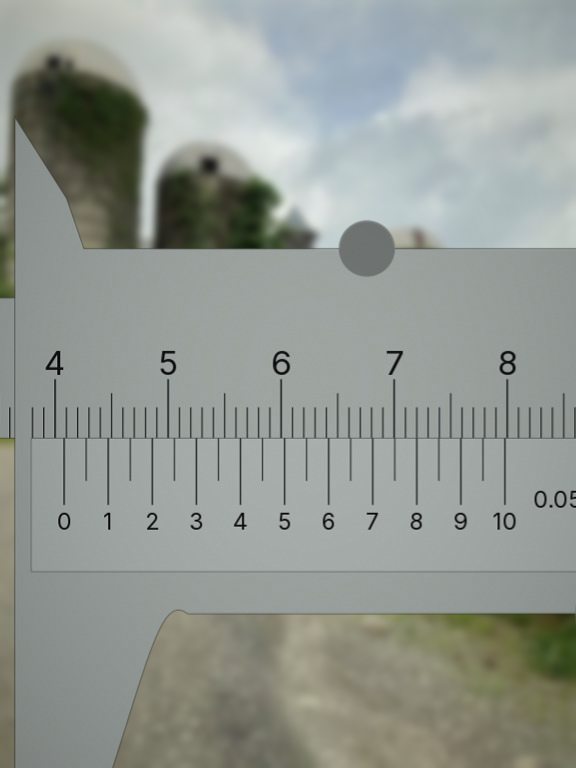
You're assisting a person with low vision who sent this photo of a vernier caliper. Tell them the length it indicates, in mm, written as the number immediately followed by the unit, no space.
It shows 40.8mm
